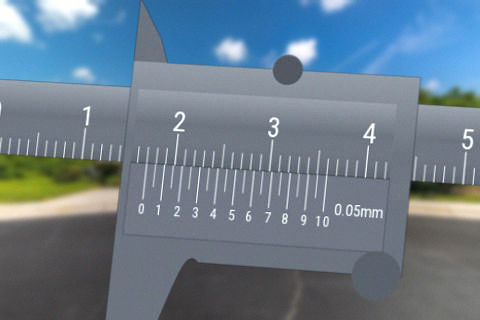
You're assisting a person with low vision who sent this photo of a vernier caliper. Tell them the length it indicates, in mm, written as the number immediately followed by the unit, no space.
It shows 17.0mm
